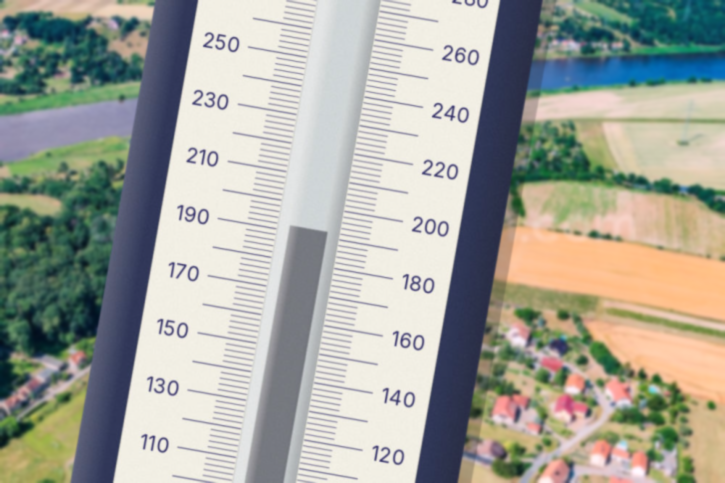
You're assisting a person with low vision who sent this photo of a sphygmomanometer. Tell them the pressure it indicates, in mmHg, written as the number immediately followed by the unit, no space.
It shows 192mmHg
